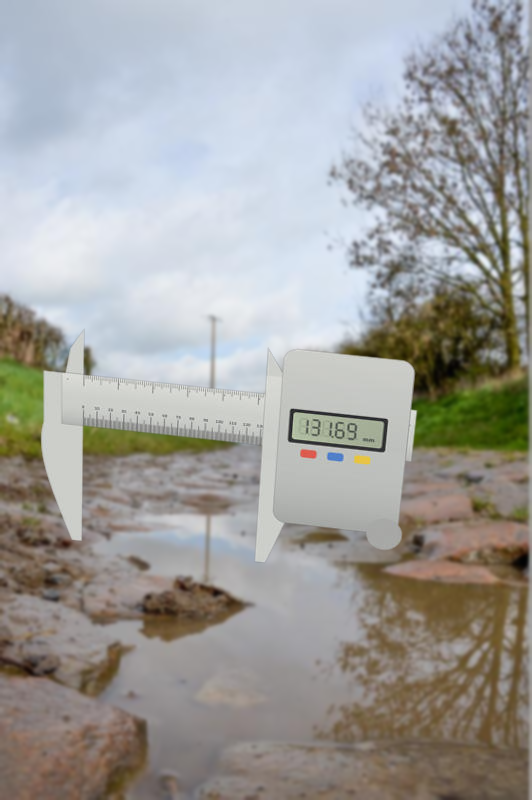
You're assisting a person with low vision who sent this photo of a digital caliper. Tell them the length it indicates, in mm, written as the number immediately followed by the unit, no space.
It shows 131.69mm
